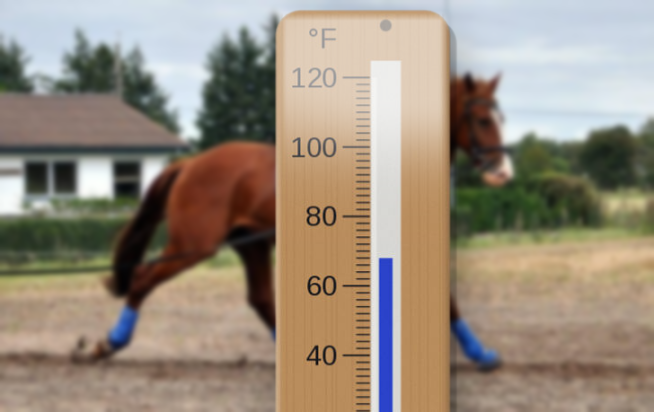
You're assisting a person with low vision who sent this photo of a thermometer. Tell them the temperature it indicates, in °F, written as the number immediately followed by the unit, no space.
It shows 68°F
